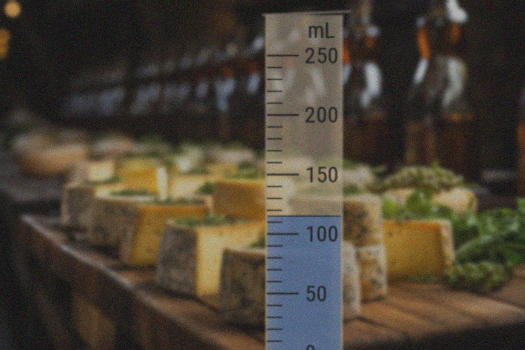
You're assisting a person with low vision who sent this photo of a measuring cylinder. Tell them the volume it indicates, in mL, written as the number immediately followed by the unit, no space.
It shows 115mL
